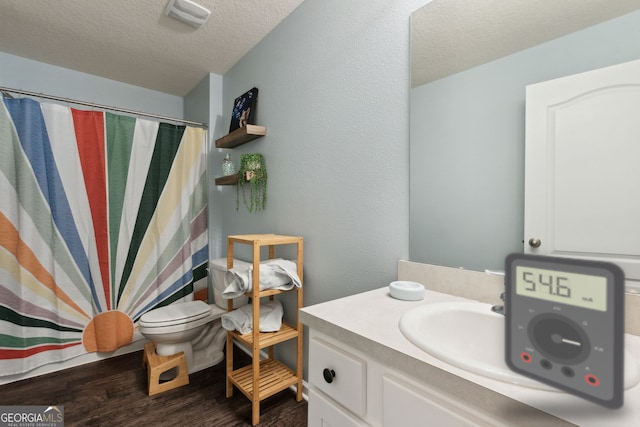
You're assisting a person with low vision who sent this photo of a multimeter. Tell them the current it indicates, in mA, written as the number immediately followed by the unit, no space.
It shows 54.6mA
